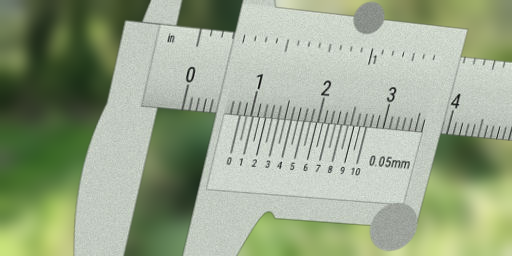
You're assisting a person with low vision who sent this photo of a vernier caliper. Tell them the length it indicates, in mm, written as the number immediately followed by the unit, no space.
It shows 8.4mm
